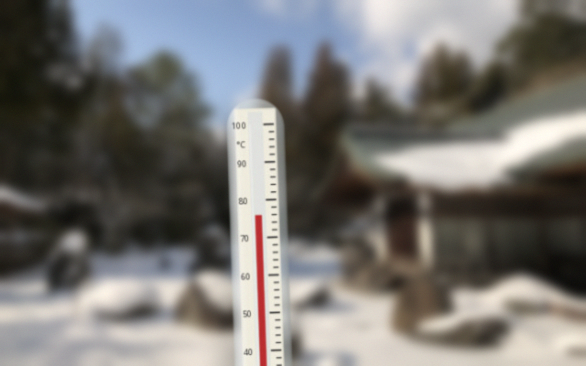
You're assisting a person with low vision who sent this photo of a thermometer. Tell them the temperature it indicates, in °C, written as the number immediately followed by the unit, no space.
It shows 76°C
